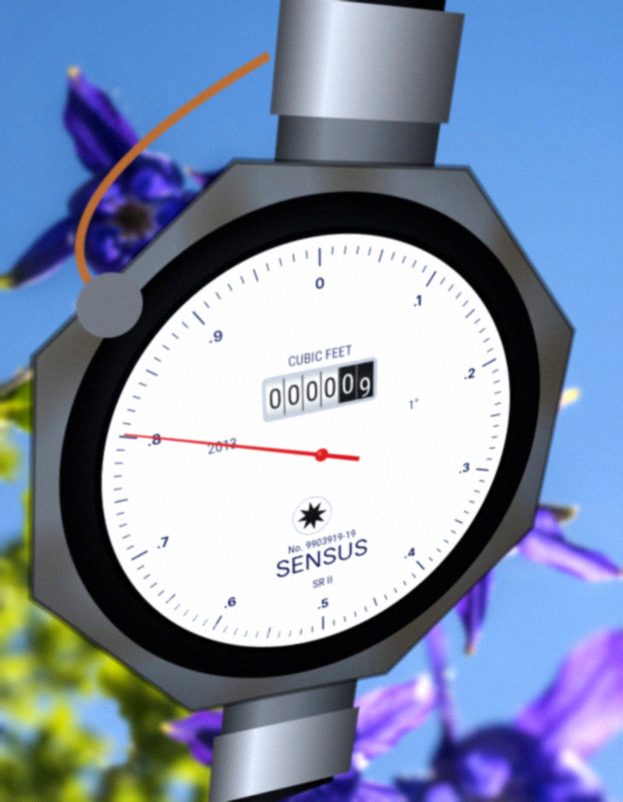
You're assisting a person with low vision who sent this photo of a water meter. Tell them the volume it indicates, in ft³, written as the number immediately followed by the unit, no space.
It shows 8.80ft³
